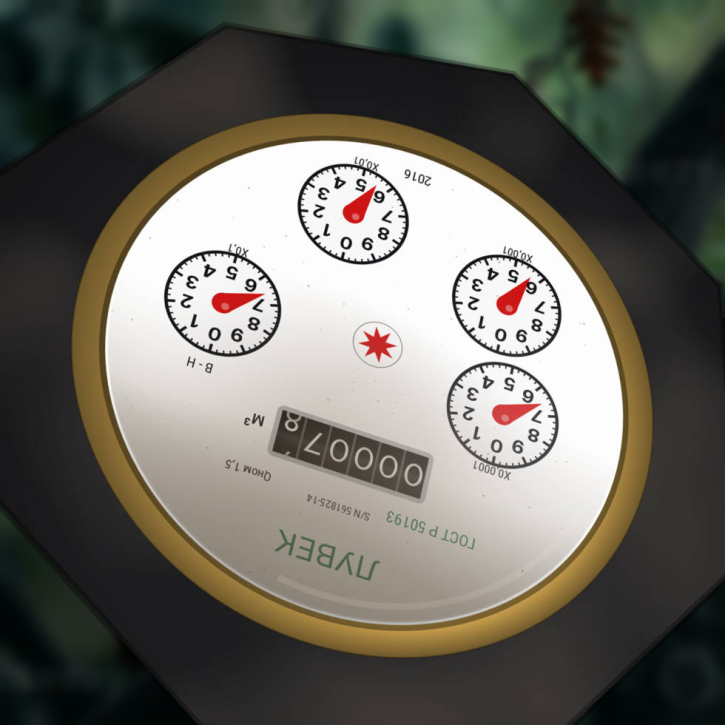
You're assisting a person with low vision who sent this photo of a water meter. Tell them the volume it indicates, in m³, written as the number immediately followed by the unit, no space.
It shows 77.6556m³
